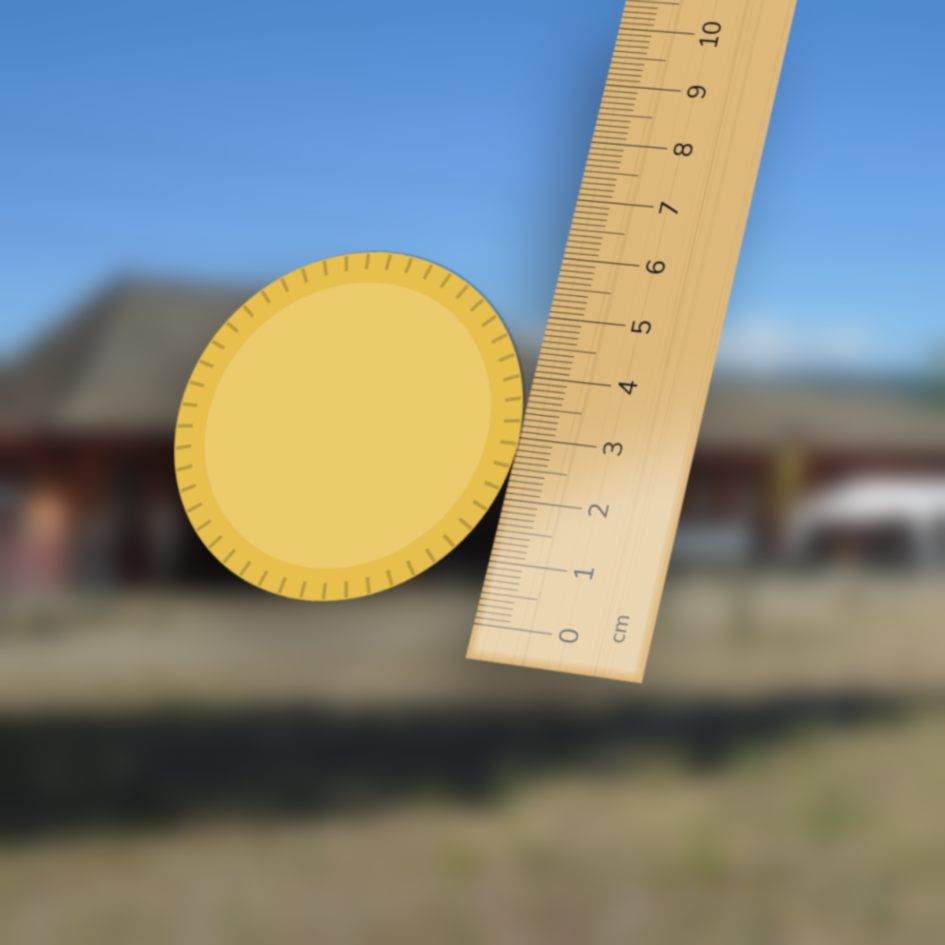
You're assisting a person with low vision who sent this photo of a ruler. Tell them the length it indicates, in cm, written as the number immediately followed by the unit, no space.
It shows 5.8cm
